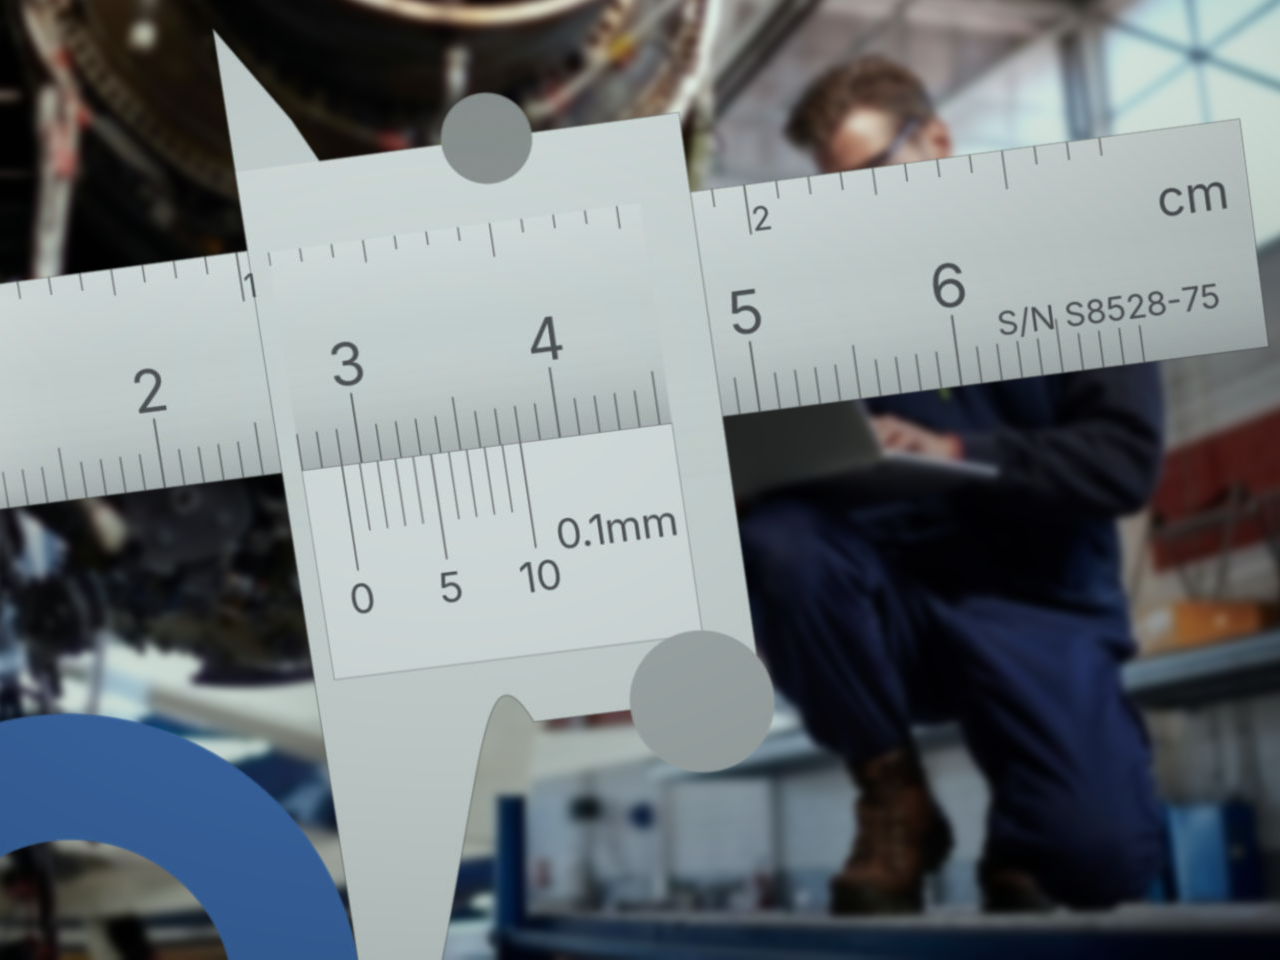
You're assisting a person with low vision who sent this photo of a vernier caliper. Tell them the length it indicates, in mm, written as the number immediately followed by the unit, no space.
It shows 29.0mm
